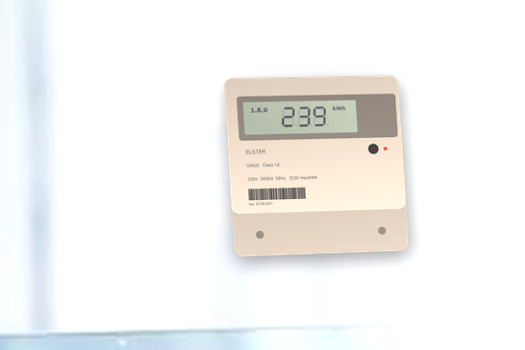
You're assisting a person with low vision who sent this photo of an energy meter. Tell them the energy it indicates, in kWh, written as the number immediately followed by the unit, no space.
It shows 239kWh
